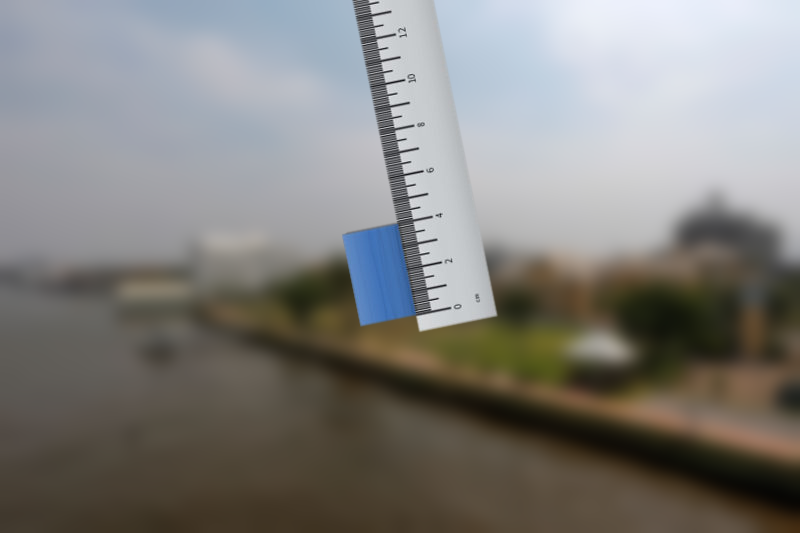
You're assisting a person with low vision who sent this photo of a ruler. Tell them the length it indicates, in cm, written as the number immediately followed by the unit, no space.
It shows 4cm
